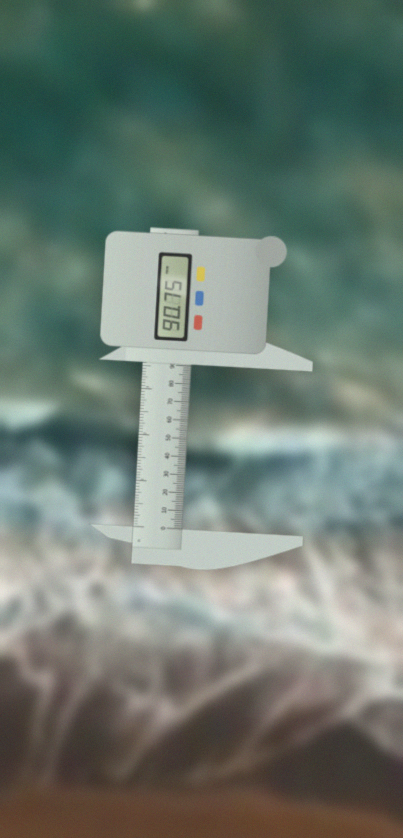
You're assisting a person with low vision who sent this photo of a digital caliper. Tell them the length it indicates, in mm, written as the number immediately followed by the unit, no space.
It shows 90.75mm
